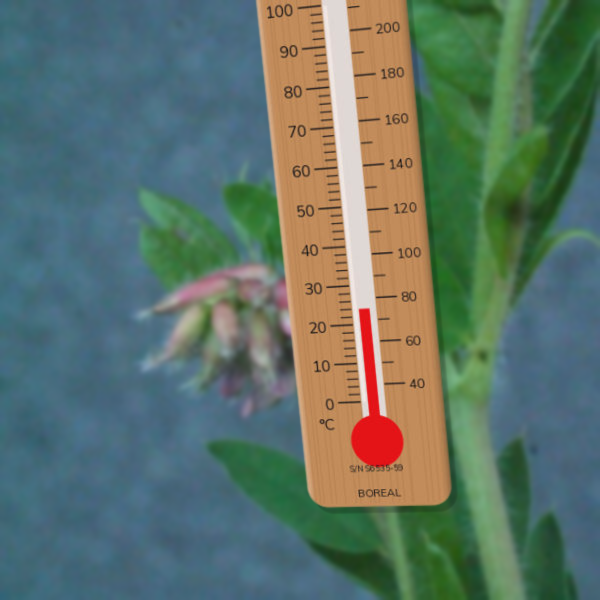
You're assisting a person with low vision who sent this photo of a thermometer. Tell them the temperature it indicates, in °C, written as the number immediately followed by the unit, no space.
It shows 24°C
